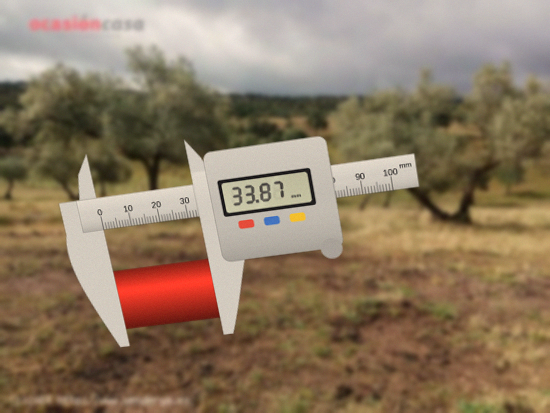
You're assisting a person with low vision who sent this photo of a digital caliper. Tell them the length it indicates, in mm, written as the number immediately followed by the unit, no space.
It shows 33.87mm
